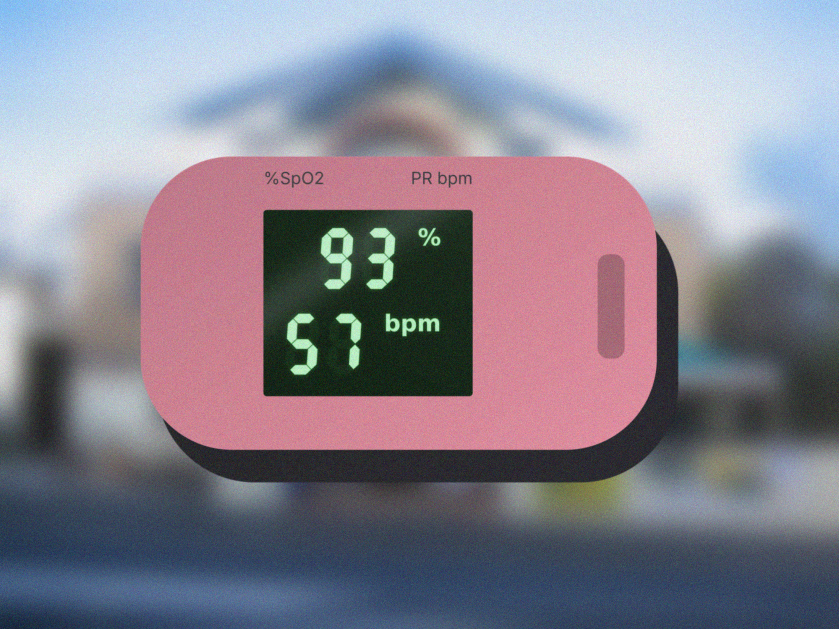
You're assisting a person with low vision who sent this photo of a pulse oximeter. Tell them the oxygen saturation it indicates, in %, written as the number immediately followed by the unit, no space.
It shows 93%
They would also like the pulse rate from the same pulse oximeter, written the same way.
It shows 57bpm
